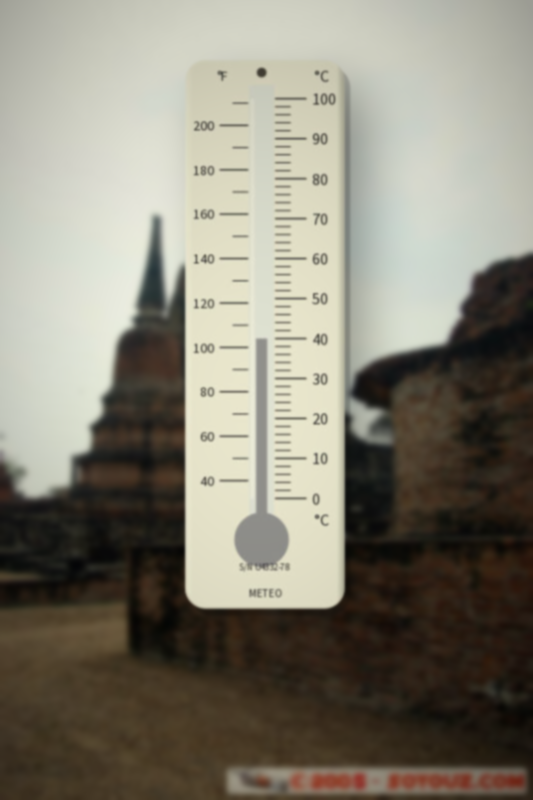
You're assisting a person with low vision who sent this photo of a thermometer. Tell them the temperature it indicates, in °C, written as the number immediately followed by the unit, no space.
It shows 40°C
